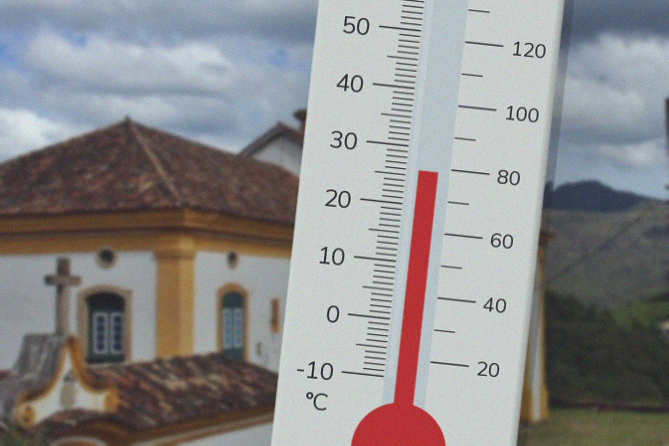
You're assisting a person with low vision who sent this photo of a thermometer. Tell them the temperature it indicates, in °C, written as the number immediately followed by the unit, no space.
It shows 26°C
